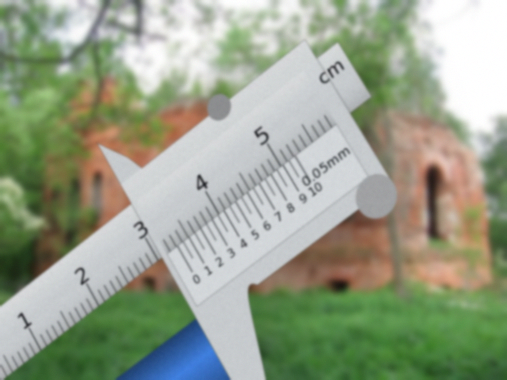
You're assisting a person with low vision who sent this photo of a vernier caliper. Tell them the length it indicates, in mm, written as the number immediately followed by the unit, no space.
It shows 33.2mm
